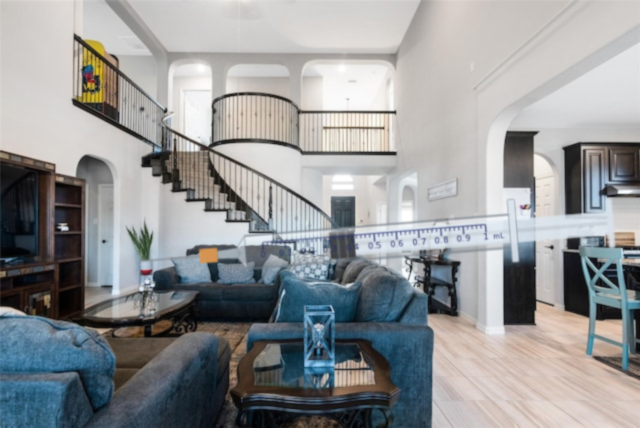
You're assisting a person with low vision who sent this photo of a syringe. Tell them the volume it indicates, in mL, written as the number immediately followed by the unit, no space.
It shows 0.3mL
